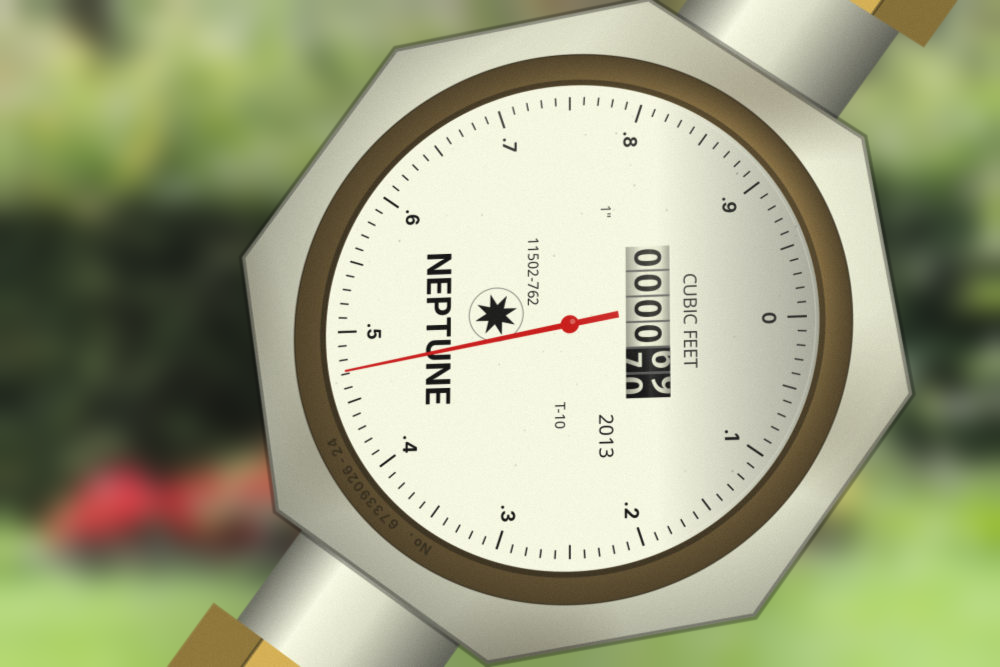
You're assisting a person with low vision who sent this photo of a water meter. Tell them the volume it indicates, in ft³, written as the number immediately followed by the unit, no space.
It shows 69.47ft³
